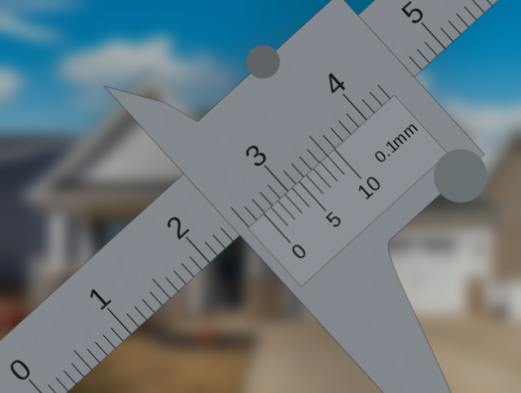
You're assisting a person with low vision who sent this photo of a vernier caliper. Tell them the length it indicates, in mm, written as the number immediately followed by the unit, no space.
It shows 26.9mm
